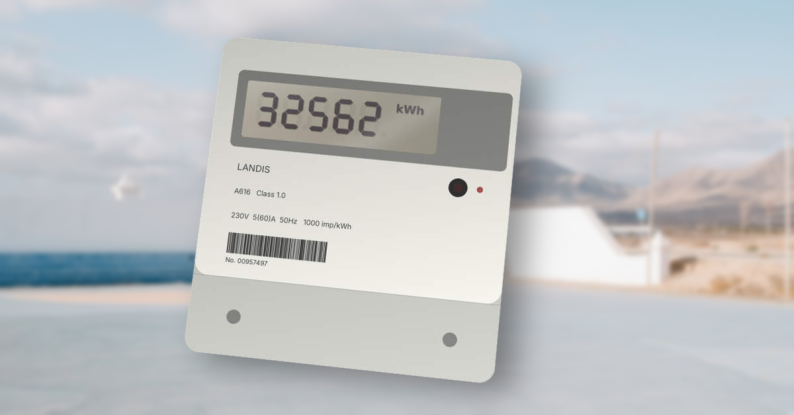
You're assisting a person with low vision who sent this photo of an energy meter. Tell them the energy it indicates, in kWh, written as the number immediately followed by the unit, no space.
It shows 32562kWh
